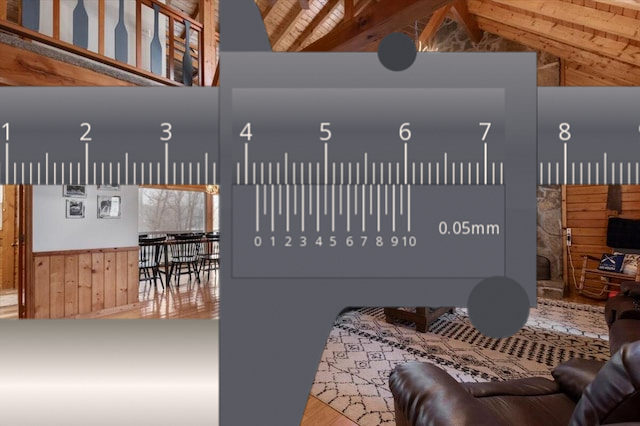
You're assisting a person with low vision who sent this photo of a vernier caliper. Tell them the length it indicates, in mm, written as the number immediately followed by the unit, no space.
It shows 41.4mm
